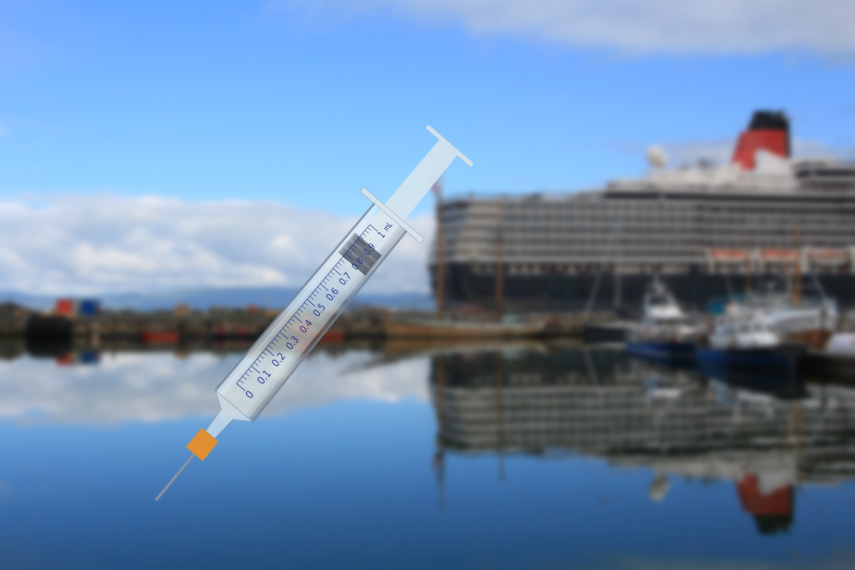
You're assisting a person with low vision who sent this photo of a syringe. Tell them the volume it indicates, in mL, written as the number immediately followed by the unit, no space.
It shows 0.78mL
